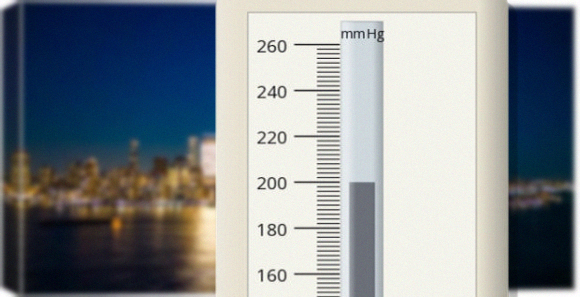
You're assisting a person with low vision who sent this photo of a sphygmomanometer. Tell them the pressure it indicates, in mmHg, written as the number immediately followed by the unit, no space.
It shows 200mmHg
